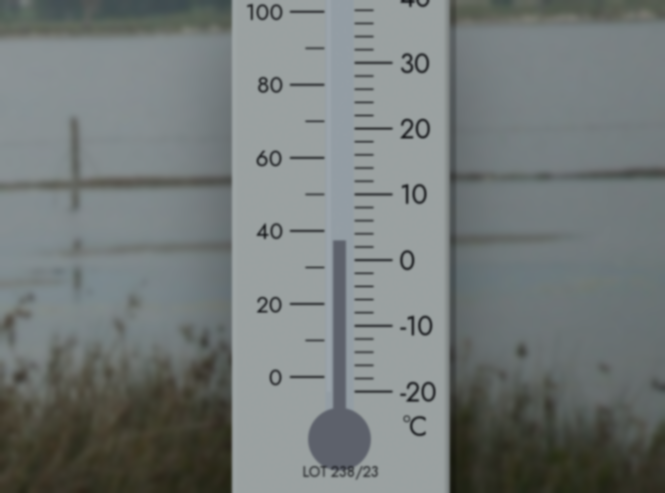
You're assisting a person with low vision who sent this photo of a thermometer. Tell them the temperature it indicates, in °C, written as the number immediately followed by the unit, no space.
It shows 3°C
